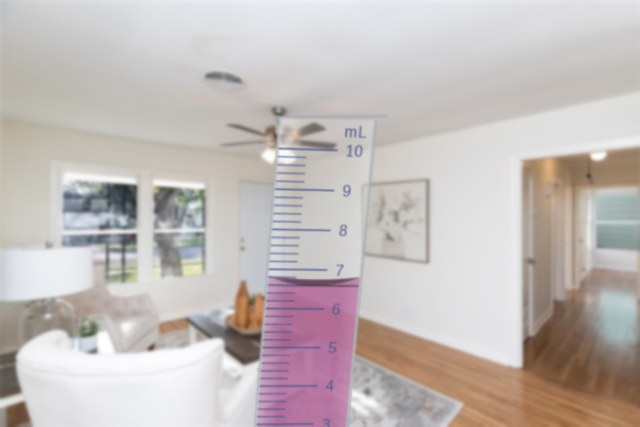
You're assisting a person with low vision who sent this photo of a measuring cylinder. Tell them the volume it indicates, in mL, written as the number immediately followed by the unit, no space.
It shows 6.6mL
